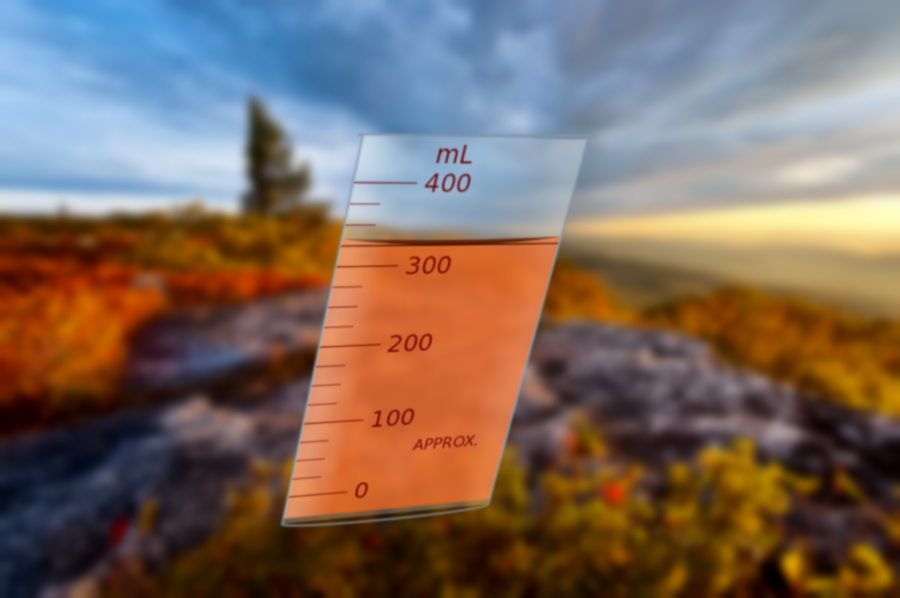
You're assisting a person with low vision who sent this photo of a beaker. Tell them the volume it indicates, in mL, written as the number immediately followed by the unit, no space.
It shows 325mL
